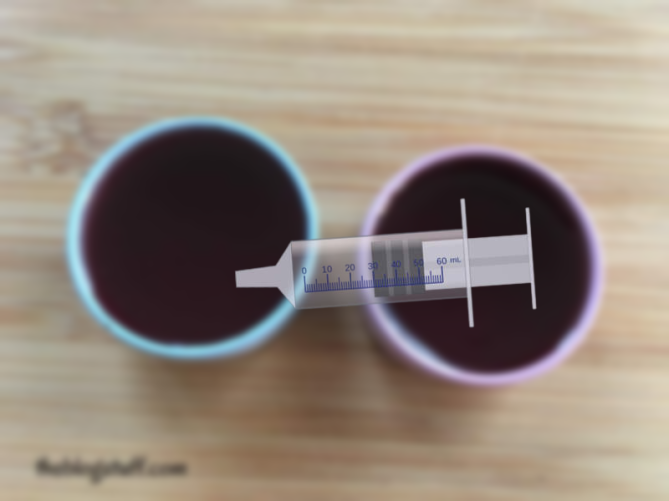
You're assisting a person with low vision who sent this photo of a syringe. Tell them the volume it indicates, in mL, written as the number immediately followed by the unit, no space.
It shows 30mL
